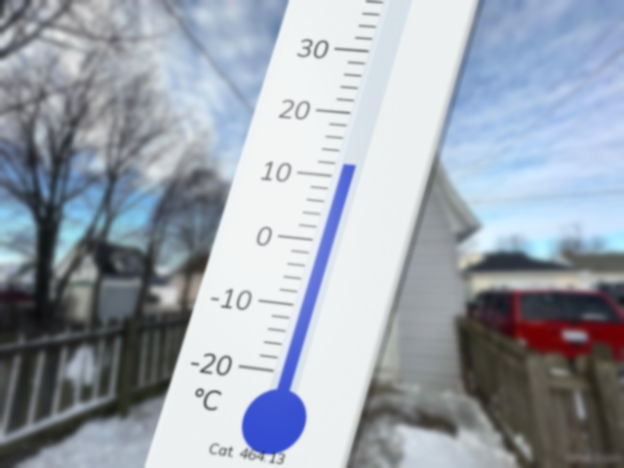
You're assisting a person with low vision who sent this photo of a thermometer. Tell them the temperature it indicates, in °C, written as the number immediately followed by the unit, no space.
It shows 12°C
